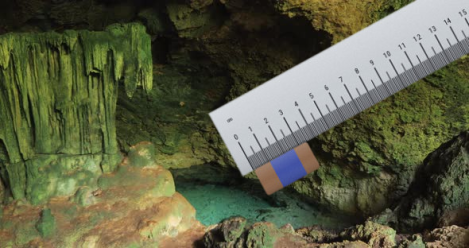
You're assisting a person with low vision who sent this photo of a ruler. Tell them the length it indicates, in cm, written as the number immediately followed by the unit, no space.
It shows 3.5cm
